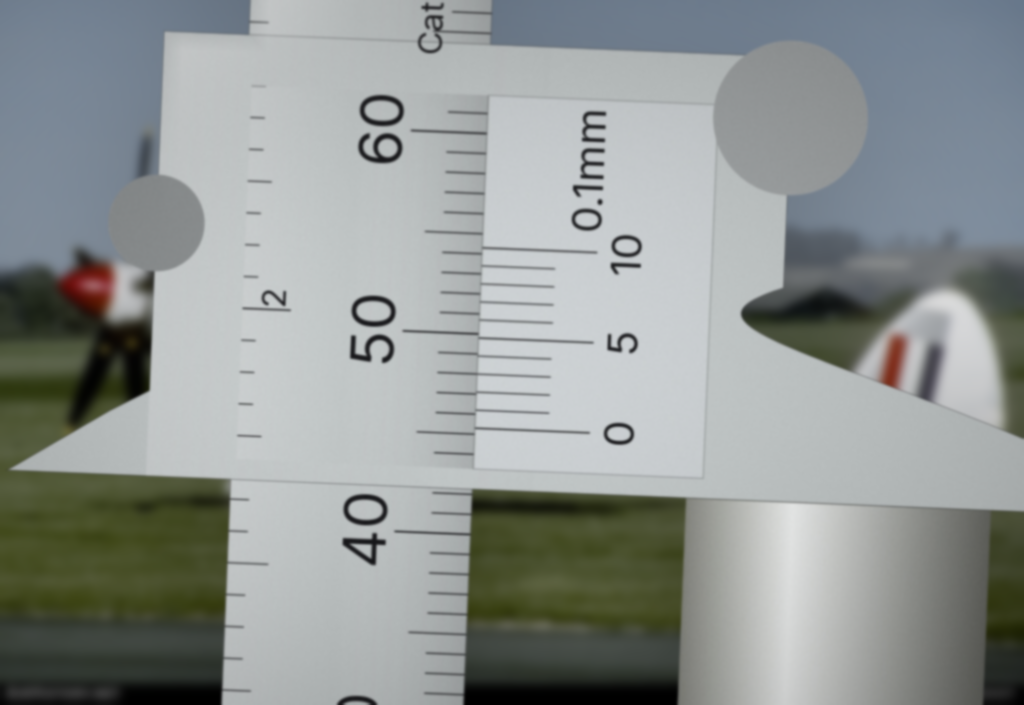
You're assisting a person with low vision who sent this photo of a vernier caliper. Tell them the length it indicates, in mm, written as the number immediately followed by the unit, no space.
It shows 45.3mm
